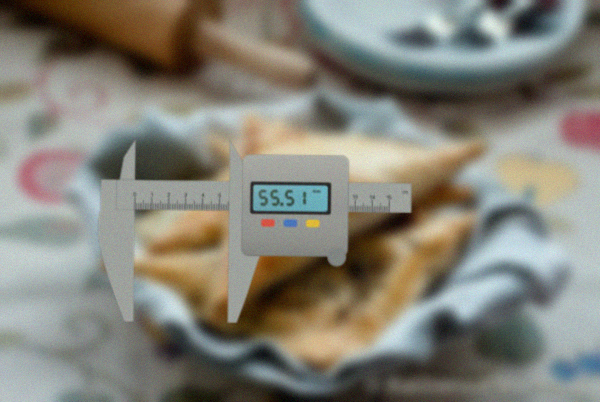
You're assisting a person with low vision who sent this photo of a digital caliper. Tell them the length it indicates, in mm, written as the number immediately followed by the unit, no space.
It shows 55.51mm
